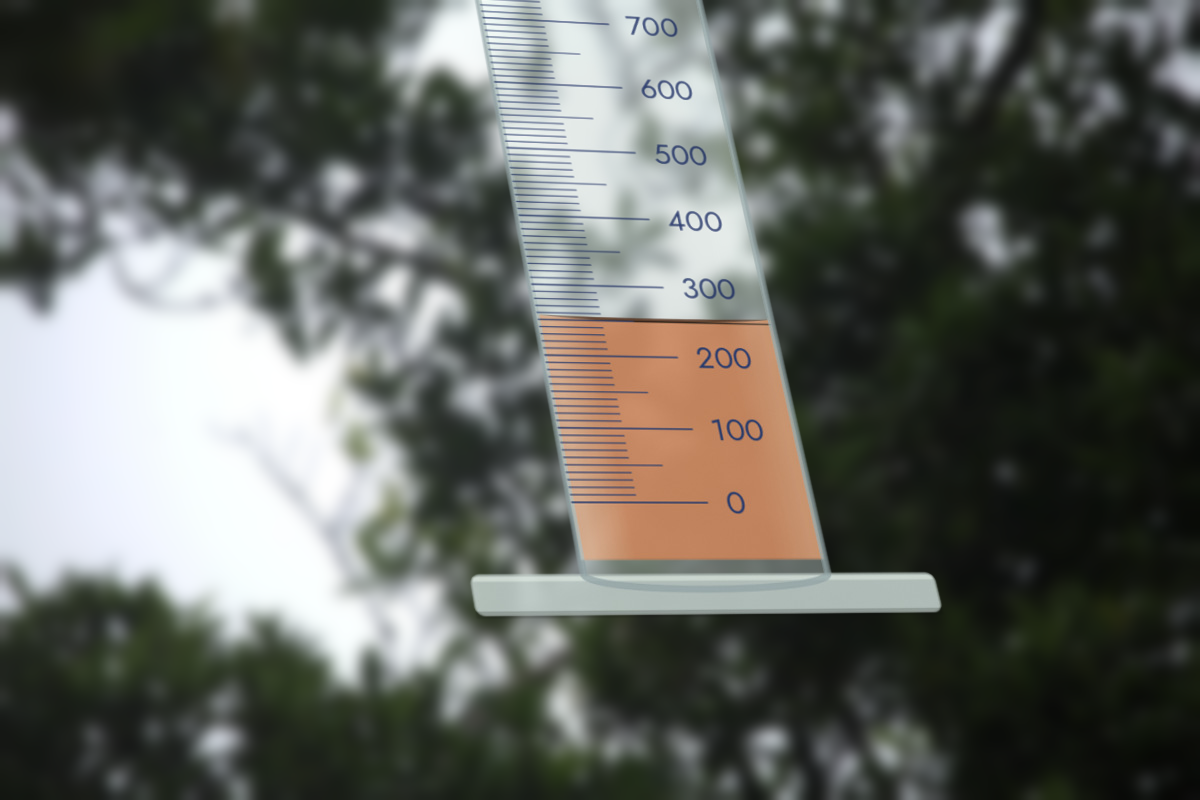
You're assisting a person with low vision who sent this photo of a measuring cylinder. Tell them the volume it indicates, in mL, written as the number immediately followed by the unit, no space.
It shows 250mL
